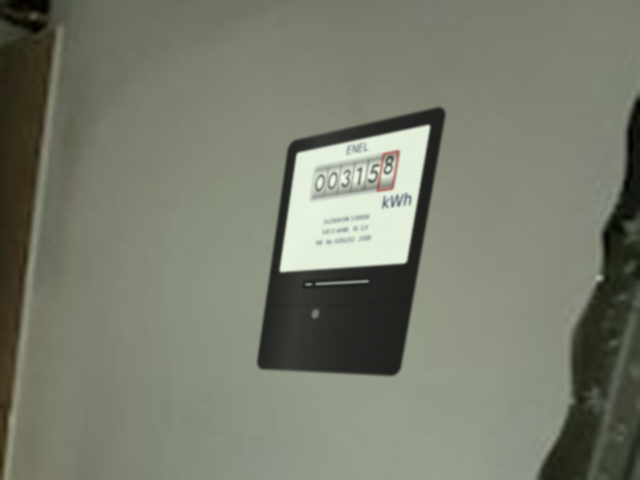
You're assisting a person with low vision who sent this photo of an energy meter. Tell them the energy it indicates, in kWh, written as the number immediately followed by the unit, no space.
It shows 315.8kWh
